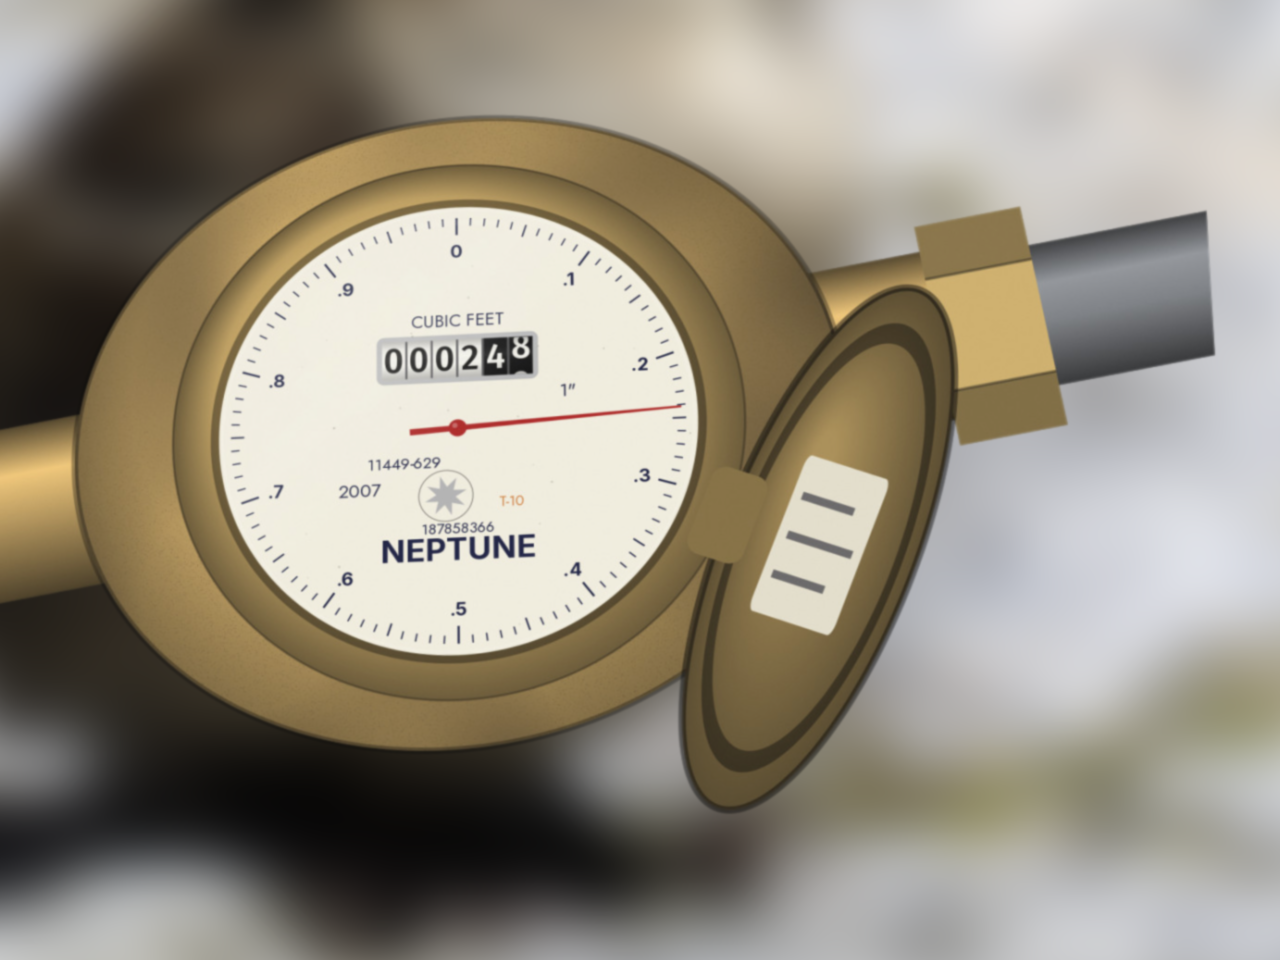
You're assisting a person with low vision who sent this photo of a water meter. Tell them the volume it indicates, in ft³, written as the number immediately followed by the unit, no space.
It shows 248.24ft³
